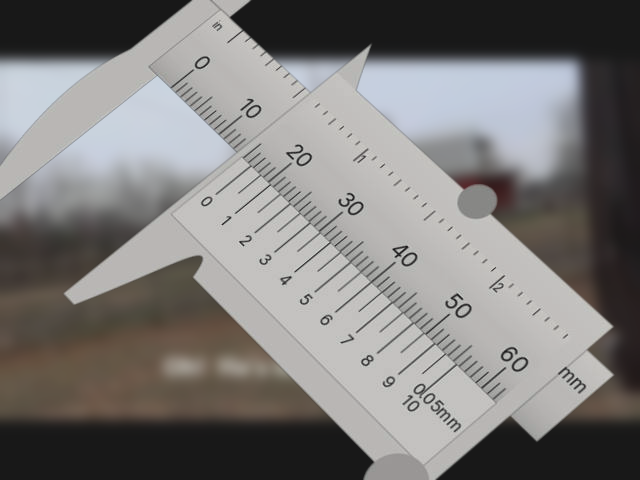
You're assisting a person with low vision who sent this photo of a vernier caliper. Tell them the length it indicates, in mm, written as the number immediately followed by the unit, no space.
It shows 16.6mm
